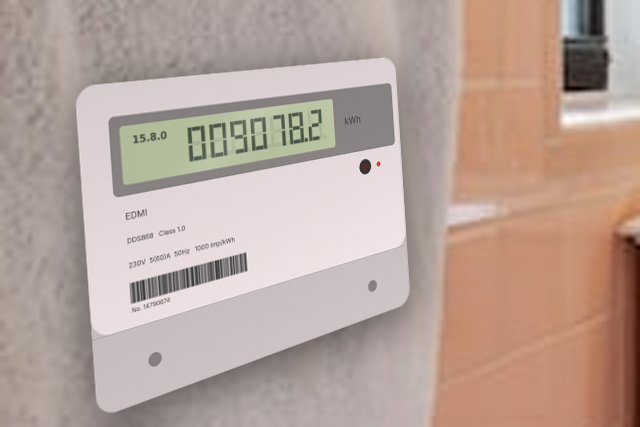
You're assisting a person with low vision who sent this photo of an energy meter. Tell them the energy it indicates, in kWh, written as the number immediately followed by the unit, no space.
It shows 9078.2kWh
